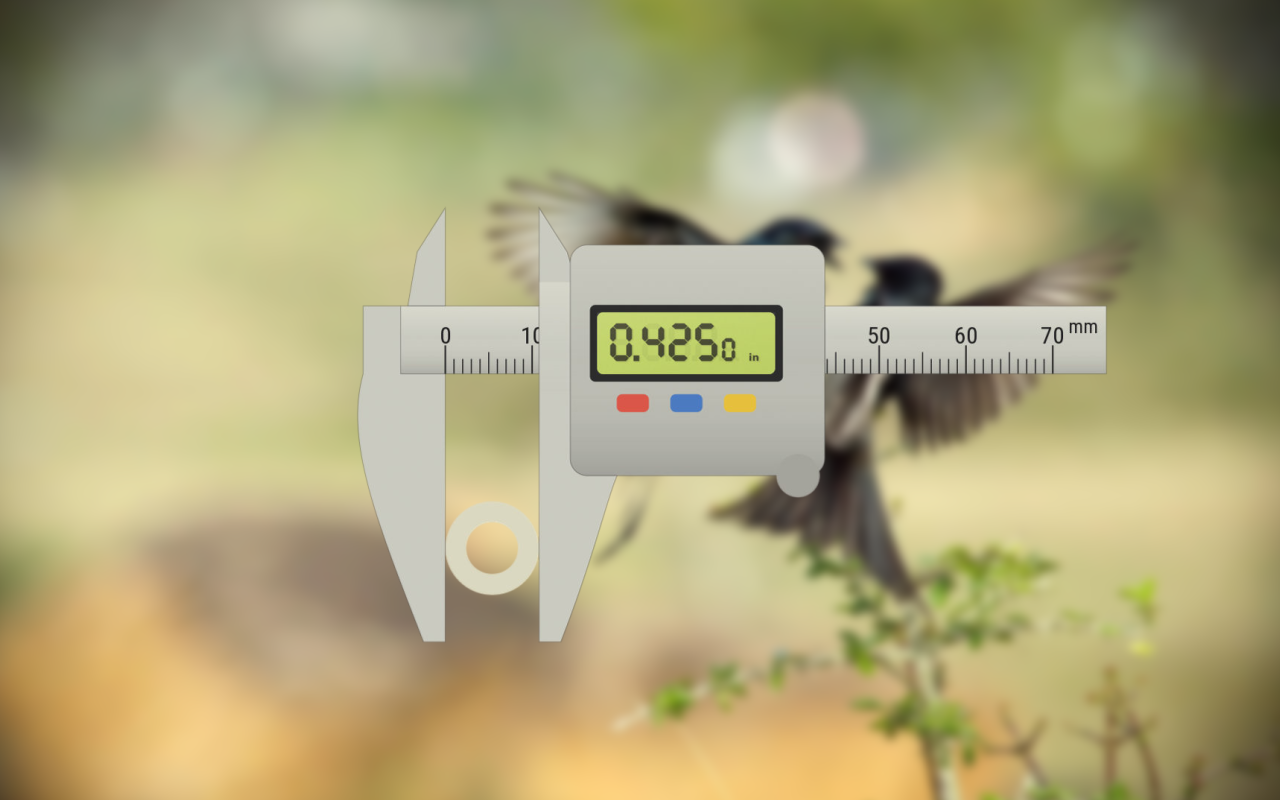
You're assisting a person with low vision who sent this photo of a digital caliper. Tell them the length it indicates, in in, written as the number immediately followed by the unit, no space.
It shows 0.4250in
